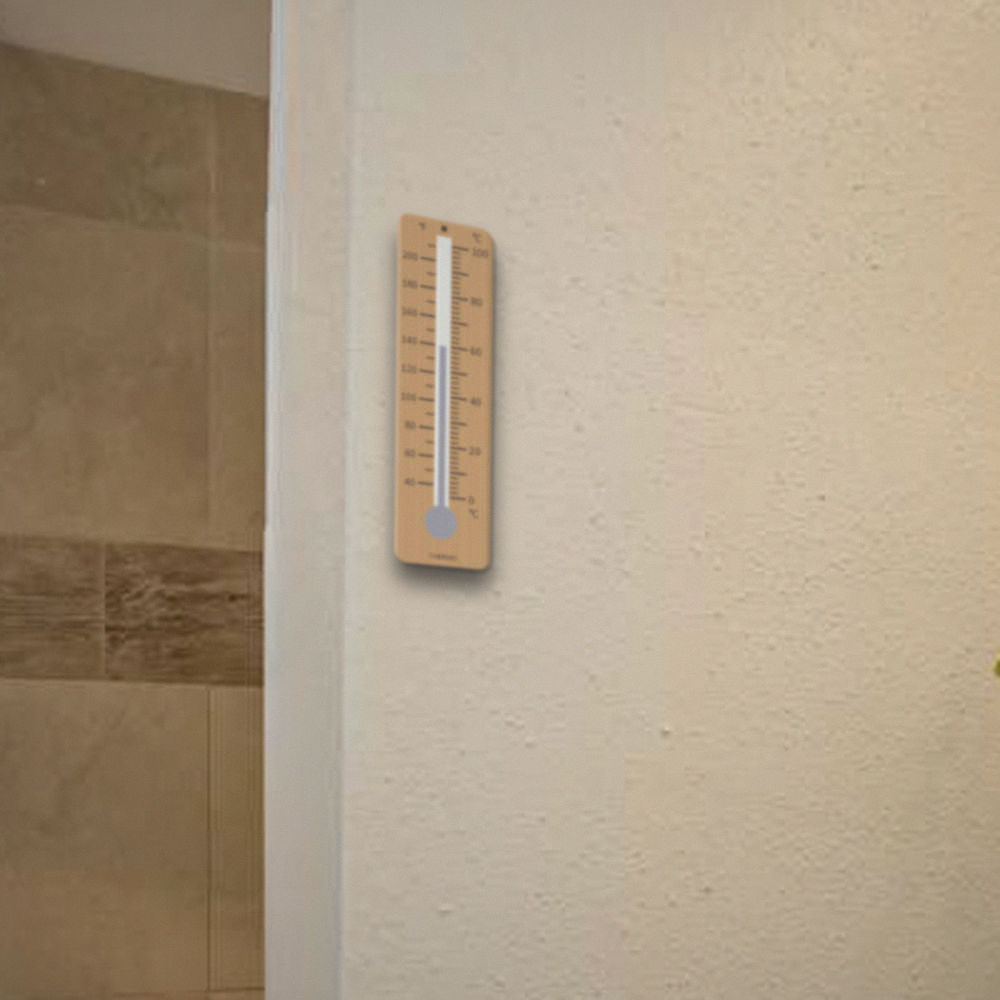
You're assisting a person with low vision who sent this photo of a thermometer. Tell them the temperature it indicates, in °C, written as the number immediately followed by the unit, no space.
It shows 60°C
